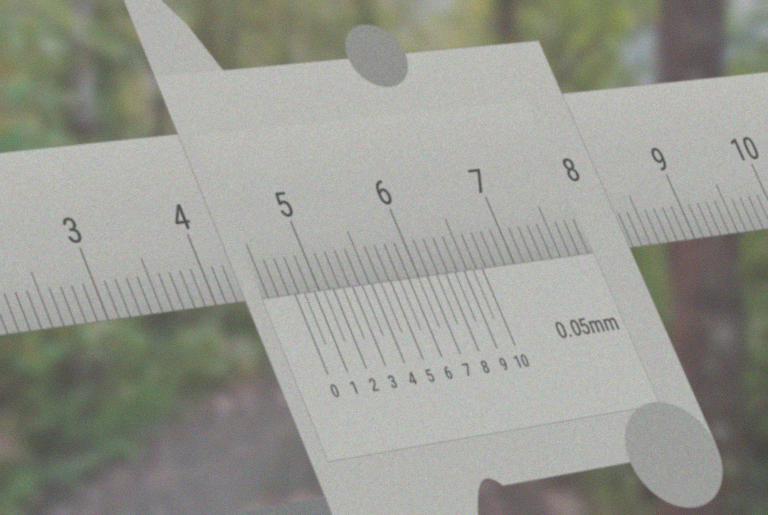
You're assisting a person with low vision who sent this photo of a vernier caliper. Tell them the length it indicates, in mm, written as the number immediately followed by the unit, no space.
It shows 47.6mm
